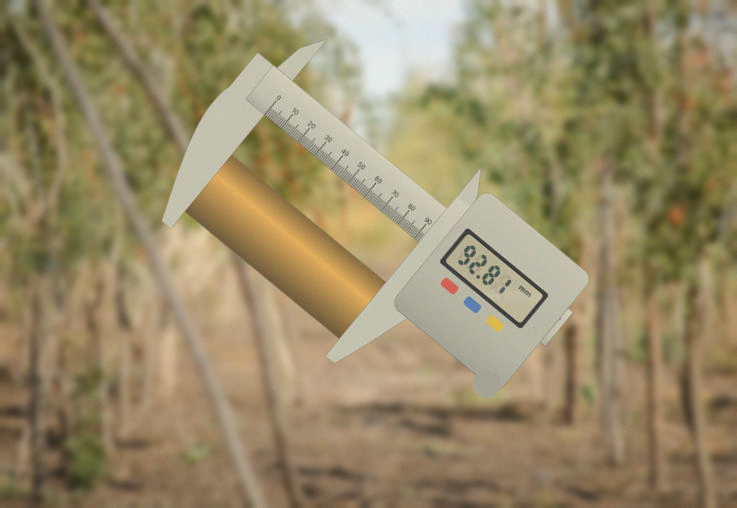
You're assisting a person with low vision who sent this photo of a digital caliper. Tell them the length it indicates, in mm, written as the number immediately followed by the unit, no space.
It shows 92.81mm
